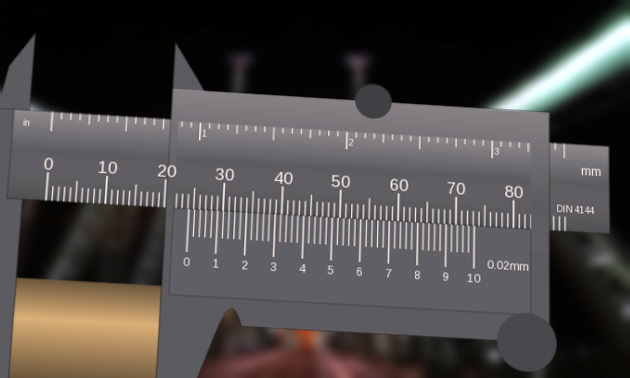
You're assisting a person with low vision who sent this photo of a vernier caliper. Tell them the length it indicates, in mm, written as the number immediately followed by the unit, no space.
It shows 24.2mm
